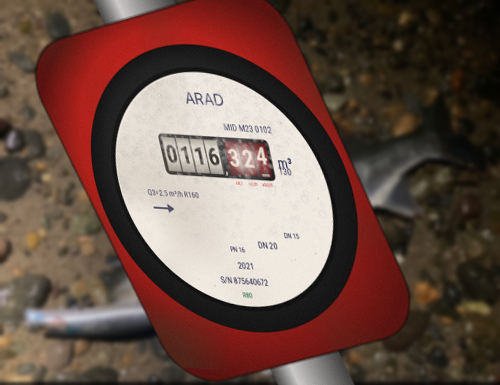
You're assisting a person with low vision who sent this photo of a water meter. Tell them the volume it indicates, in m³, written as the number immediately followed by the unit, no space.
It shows 116.324m³
